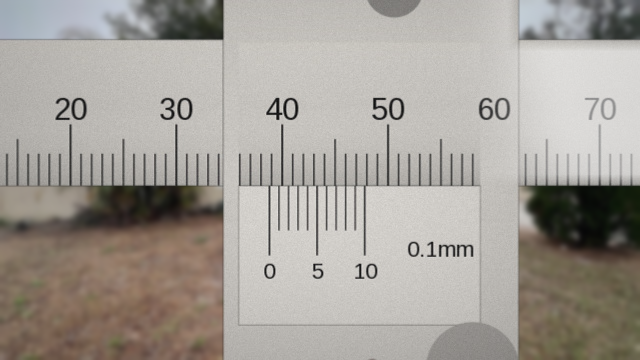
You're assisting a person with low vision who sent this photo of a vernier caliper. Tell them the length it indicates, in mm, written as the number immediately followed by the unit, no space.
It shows 38.8mm
